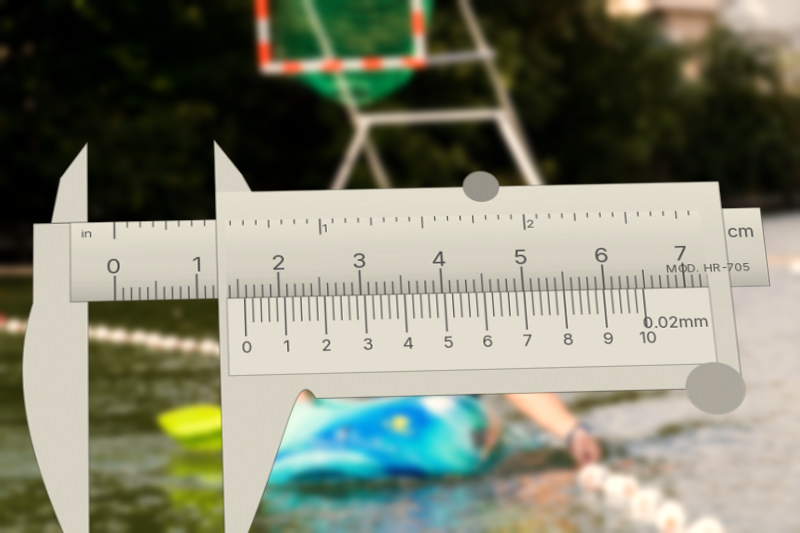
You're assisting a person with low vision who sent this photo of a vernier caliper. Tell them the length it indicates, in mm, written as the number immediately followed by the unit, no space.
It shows 15.8mm
